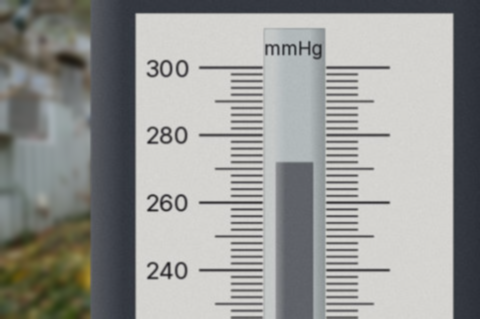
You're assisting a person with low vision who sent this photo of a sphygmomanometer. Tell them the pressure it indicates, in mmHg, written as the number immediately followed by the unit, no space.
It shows 272mmHg
